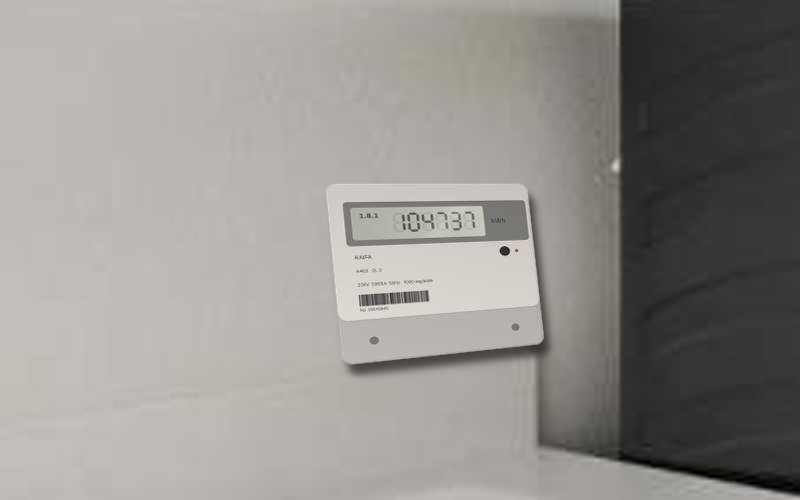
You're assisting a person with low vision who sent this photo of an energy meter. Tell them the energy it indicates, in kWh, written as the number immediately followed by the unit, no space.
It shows 104737kWh
